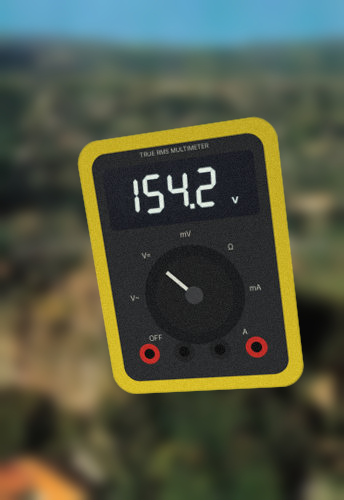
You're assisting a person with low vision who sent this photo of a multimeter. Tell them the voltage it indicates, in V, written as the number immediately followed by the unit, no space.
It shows 154.2V
